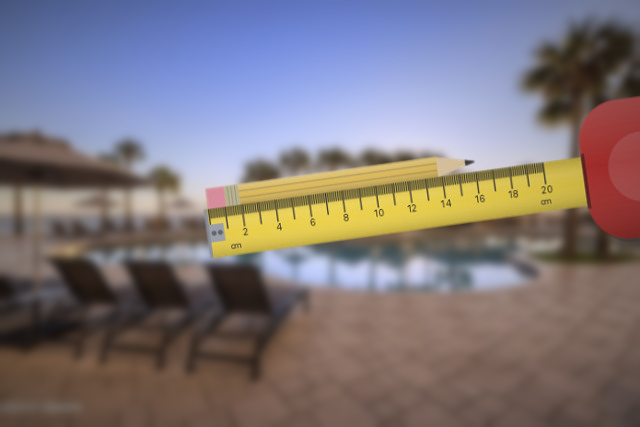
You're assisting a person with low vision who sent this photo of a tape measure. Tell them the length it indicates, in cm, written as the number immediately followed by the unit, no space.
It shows 16cm
